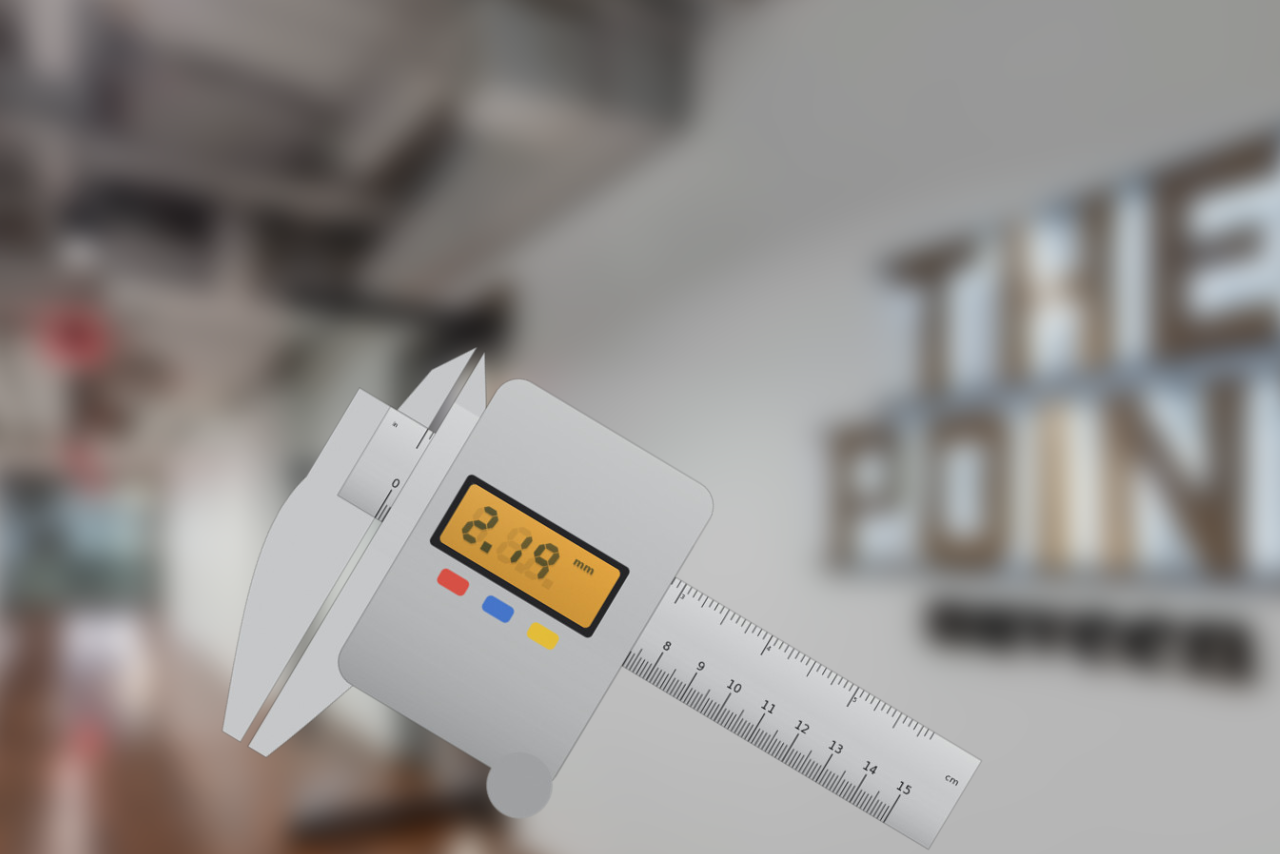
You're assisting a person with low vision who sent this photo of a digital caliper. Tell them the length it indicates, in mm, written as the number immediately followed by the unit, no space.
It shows 2.19mm
